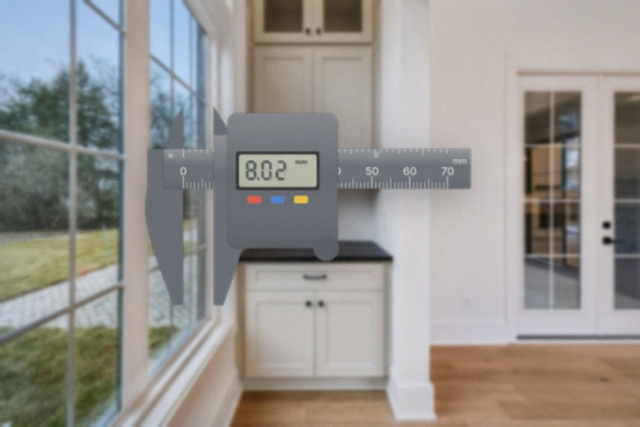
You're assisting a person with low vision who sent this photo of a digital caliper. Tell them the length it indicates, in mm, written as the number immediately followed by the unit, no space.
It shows 8.02mm
